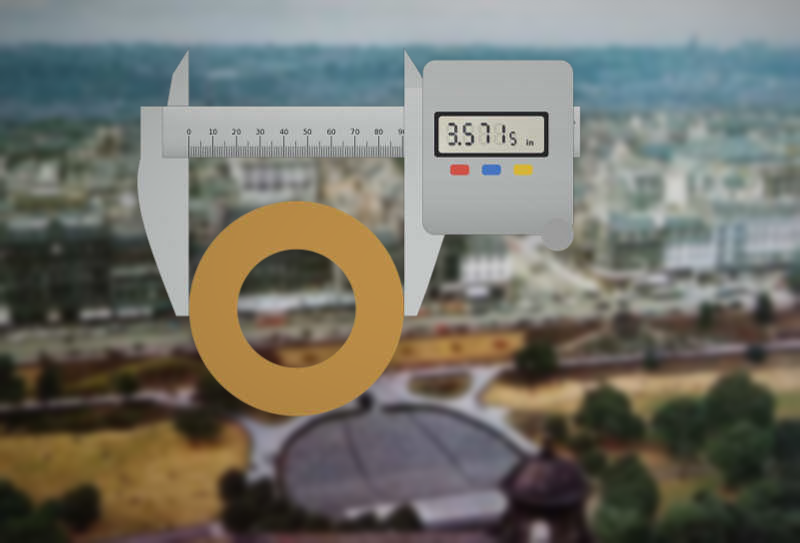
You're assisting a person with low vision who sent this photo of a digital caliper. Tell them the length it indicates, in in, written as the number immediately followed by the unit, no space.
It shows 3.5715in
